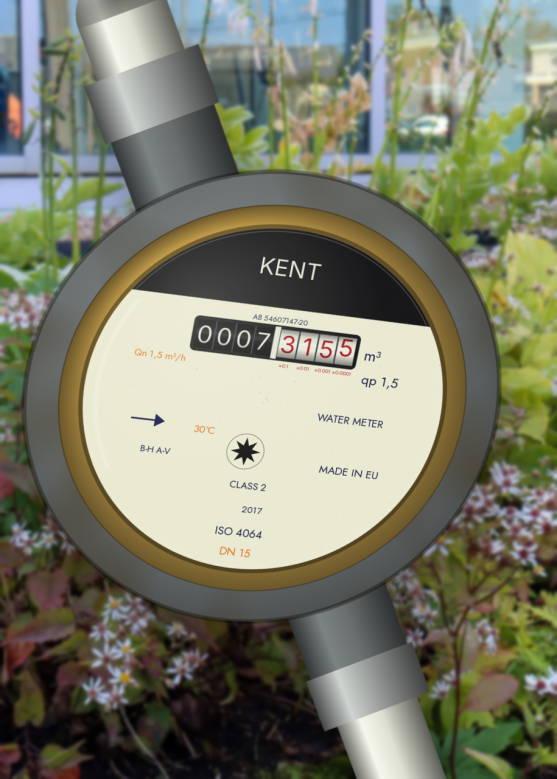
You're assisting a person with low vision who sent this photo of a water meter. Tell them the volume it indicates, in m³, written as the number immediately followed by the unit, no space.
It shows 7.3155m³
